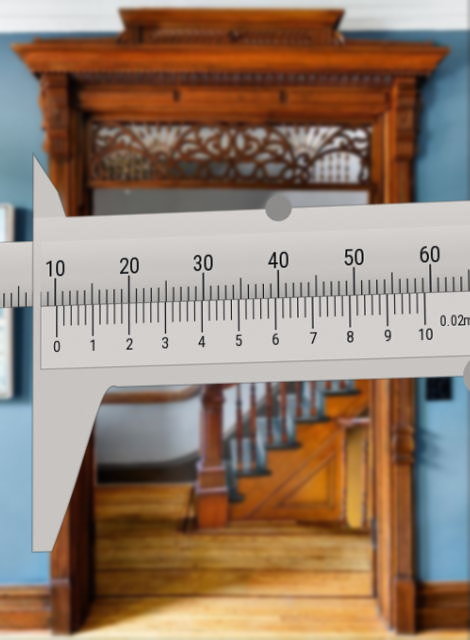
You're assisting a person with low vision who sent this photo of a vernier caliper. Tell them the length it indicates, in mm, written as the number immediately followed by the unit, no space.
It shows 10.2mm
